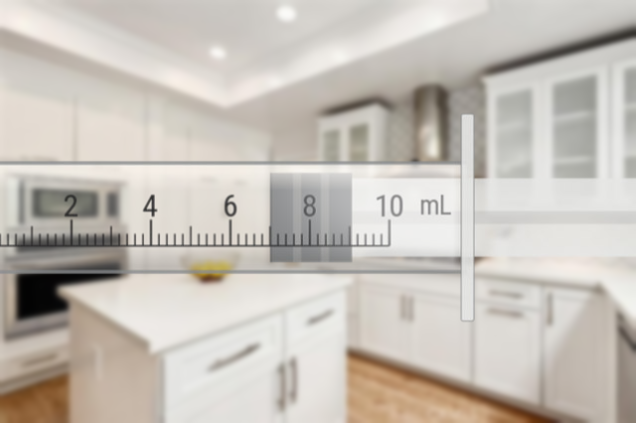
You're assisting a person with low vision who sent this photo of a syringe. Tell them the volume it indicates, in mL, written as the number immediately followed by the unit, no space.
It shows 7mL
